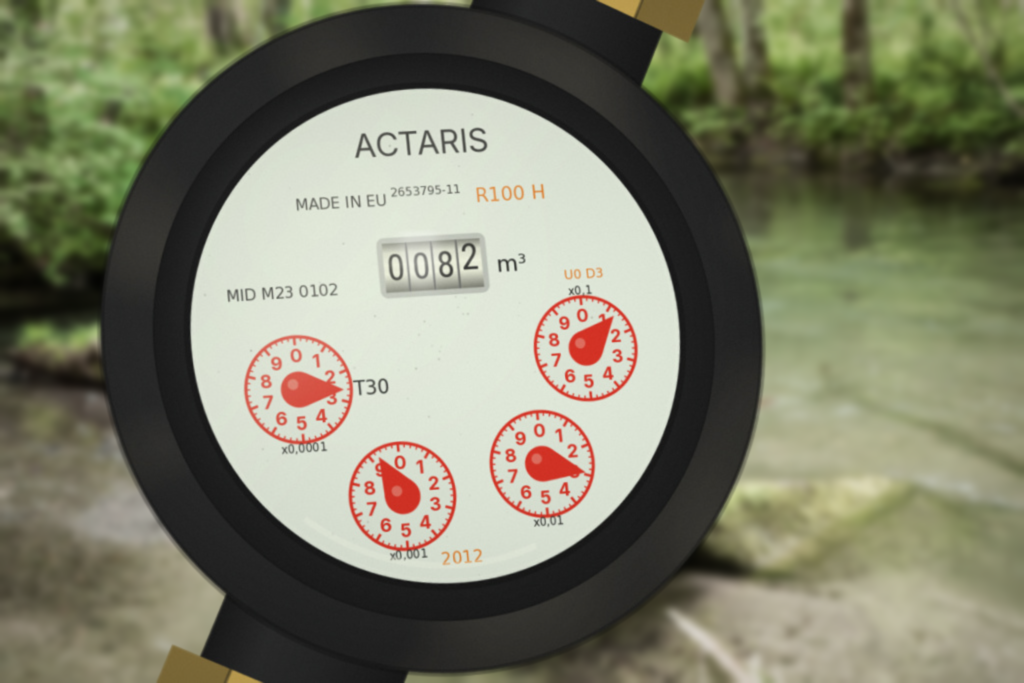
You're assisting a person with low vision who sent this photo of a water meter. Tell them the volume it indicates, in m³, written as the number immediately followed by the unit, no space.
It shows 82.1292m³
